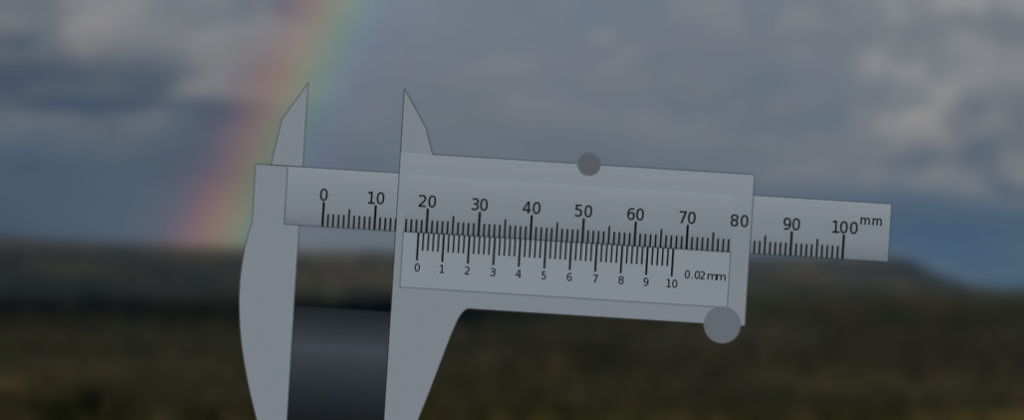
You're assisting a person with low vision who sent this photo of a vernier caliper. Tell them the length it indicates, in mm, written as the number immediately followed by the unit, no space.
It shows 18.5mm
